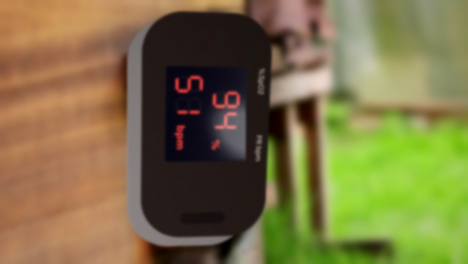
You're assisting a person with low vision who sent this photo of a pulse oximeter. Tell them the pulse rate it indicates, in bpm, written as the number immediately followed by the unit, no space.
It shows 51bpm
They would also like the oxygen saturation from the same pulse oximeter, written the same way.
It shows 94%
